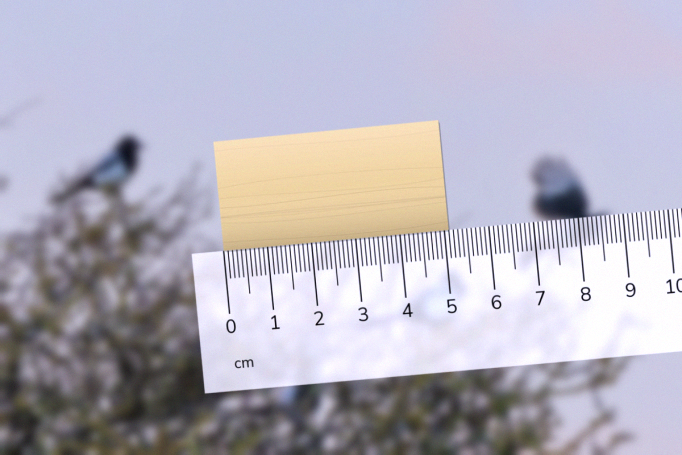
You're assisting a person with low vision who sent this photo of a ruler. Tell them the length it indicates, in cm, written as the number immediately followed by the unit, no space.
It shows 5.1cm
